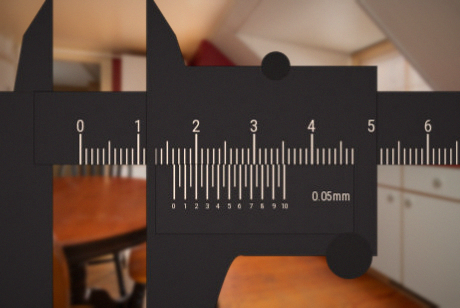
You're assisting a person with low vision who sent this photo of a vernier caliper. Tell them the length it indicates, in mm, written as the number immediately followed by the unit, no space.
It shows 16.2mm
